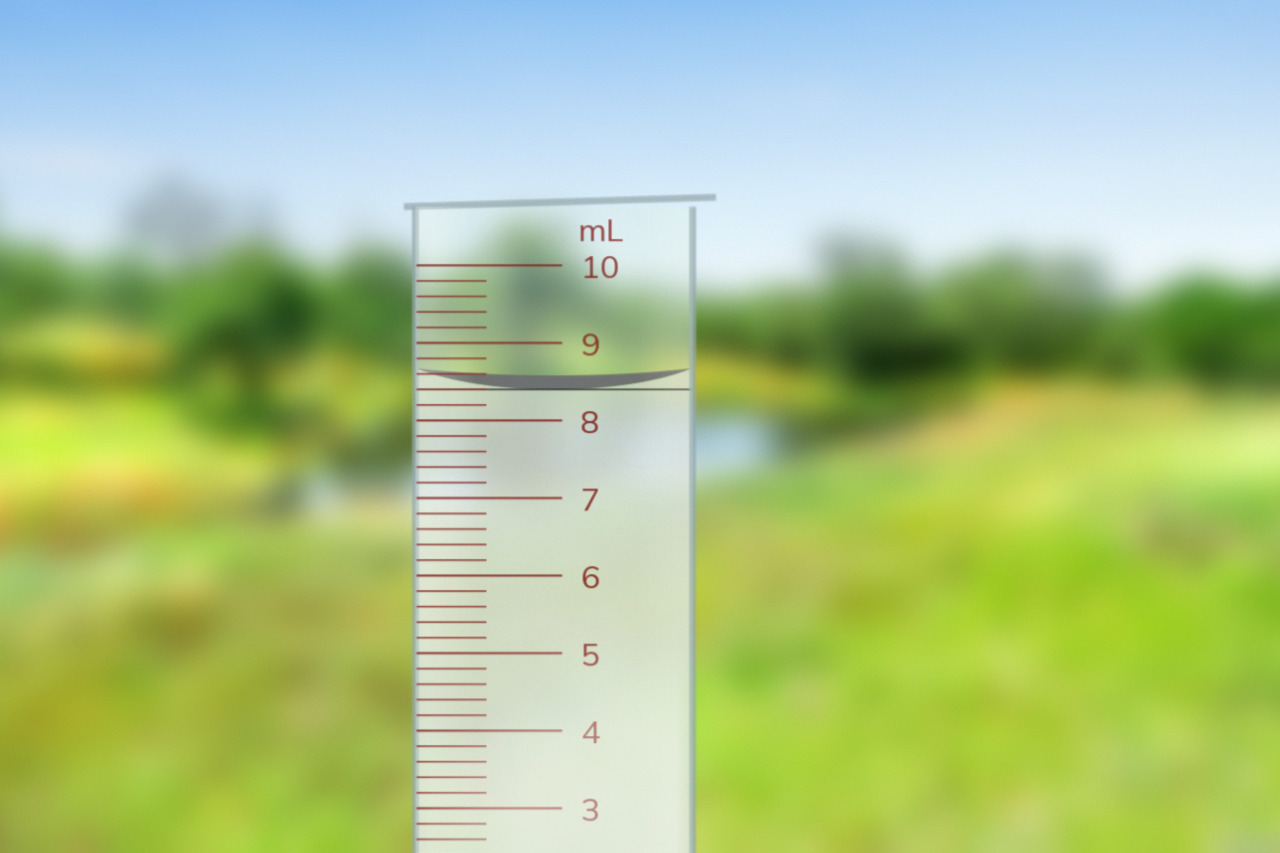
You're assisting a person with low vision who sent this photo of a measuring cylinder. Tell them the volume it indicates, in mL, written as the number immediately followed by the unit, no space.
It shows 8.4mL
